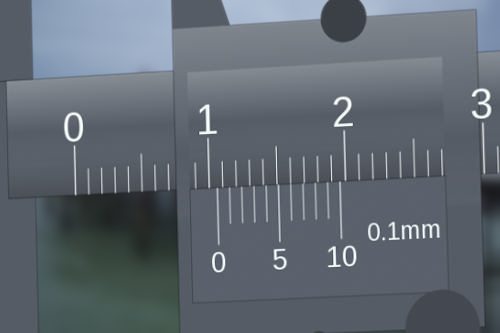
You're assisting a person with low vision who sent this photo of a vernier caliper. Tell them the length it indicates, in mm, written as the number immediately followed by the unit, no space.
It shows 10.6mm
